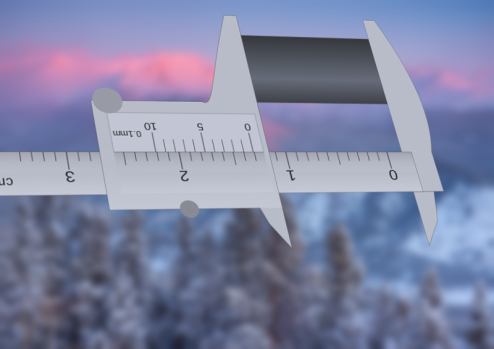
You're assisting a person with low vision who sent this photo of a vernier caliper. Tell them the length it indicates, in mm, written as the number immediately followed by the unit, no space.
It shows 13.1mm
